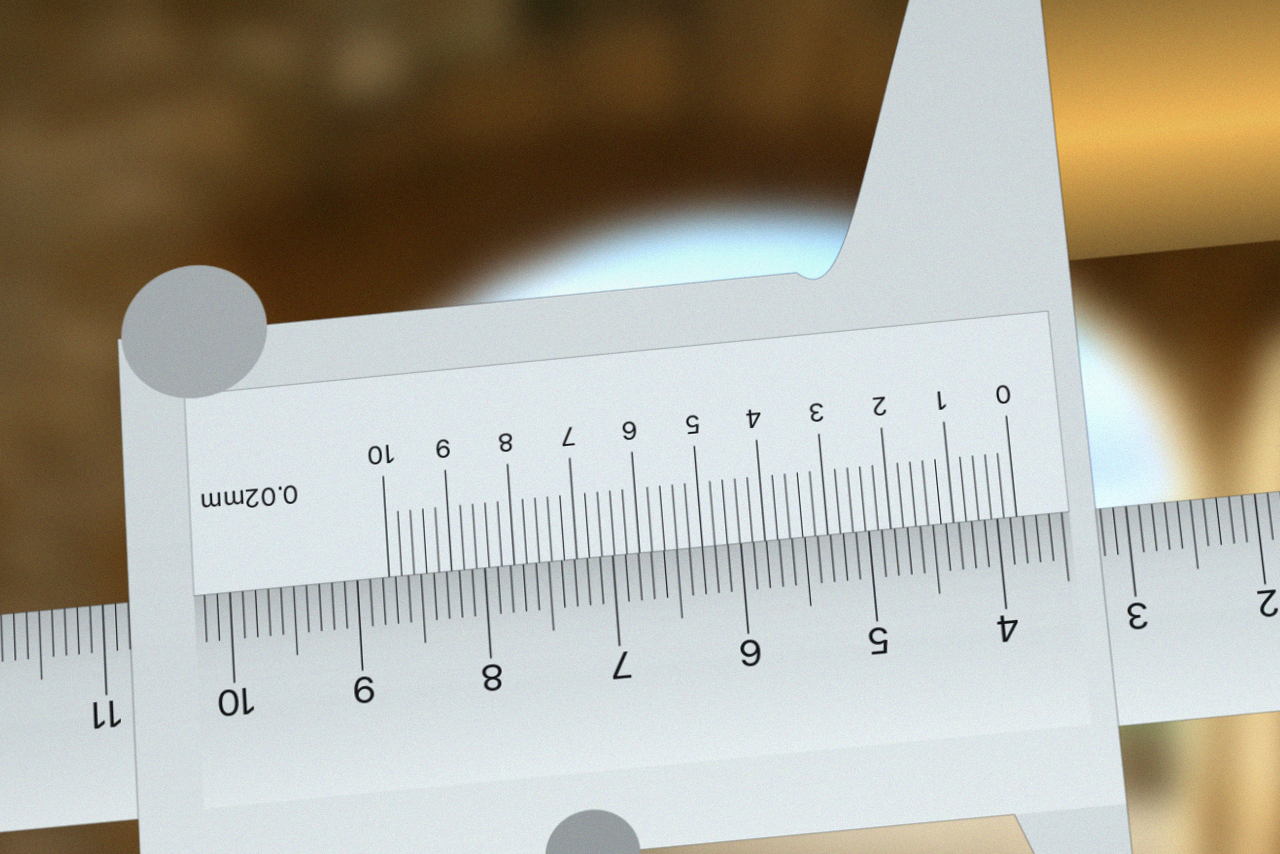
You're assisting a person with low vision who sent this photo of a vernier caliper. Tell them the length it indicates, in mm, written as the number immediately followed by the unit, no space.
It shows 38.5mm
